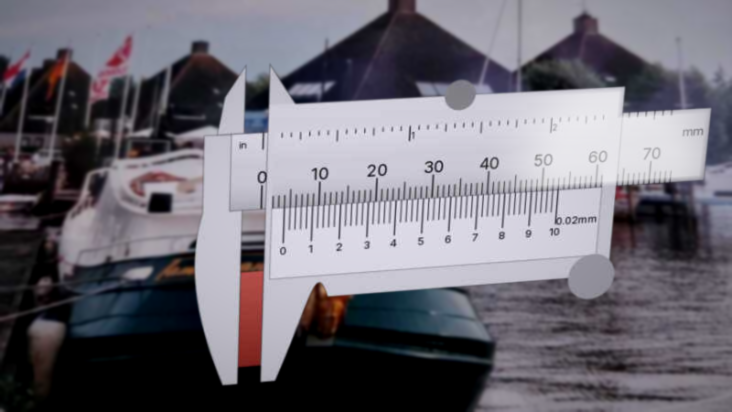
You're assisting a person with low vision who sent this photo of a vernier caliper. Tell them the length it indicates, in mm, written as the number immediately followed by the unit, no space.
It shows 4.0mm
